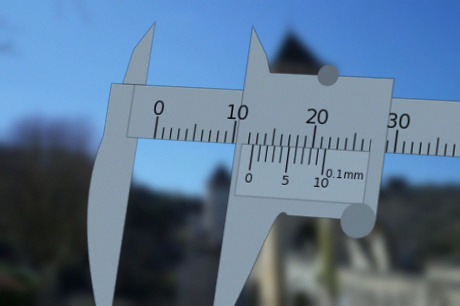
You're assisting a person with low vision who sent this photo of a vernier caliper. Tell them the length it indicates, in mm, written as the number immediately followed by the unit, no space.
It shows 12.6mm
